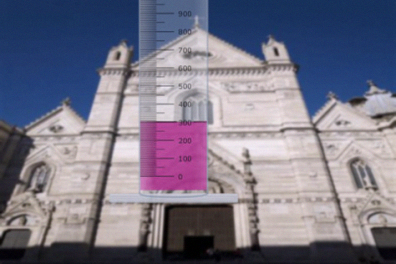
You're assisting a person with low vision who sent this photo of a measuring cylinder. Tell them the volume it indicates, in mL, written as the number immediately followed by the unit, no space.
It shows 300mL
